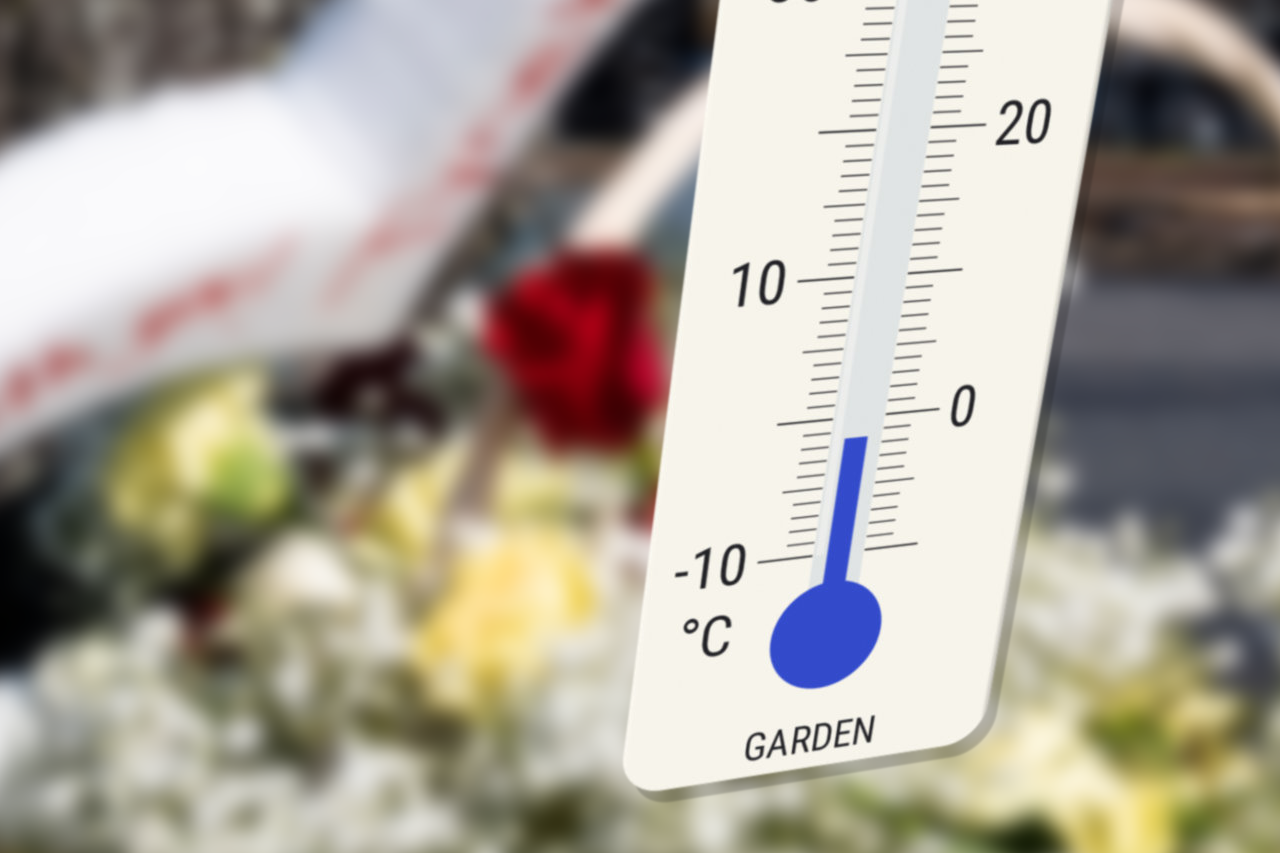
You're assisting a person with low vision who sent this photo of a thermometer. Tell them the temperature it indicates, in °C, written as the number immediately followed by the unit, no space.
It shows -1.5°C
